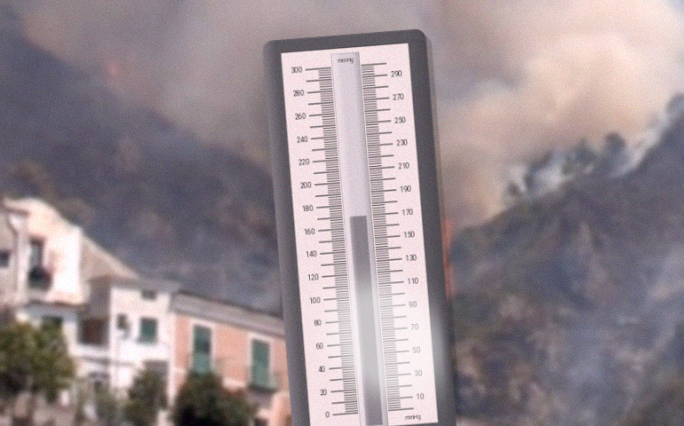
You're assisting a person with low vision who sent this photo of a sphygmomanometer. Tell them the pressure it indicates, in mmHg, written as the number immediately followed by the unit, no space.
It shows 170mmHg
